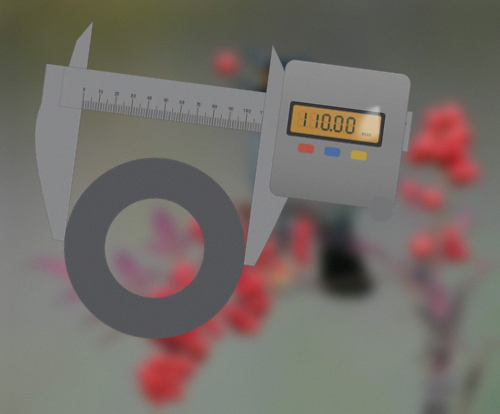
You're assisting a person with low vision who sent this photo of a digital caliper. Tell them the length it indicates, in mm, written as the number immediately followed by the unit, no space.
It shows 110.00mm
